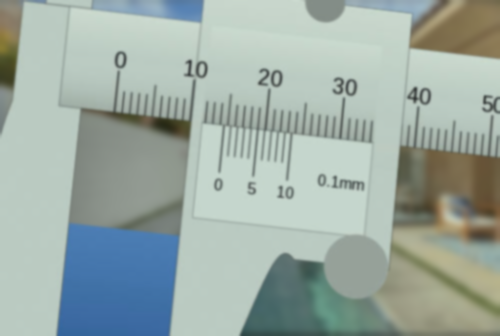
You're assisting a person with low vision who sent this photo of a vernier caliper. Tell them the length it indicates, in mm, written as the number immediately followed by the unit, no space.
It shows 14.5mm
